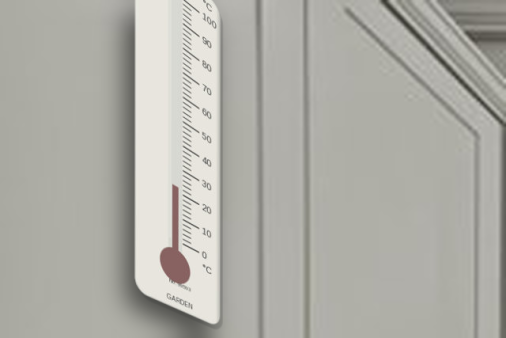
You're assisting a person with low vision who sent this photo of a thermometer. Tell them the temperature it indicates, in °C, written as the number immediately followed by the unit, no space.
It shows 22°C
